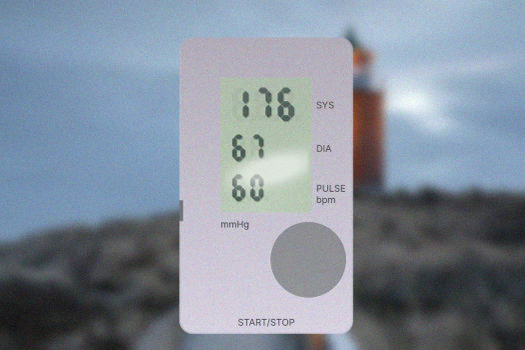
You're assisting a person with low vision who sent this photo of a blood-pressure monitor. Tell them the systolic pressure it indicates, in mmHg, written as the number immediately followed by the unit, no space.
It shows 176mmHg
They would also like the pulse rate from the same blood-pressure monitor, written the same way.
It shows 60bpm
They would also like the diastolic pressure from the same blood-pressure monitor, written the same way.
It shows 67mmHg
